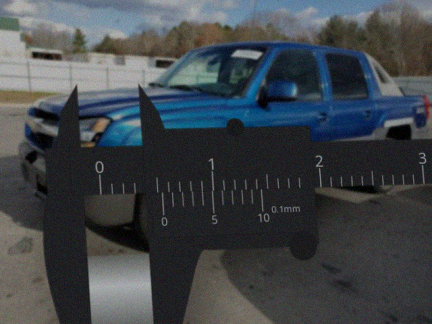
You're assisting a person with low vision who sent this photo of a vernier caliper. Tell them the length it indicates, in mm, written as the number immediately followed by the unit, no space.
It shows 5.4mm
